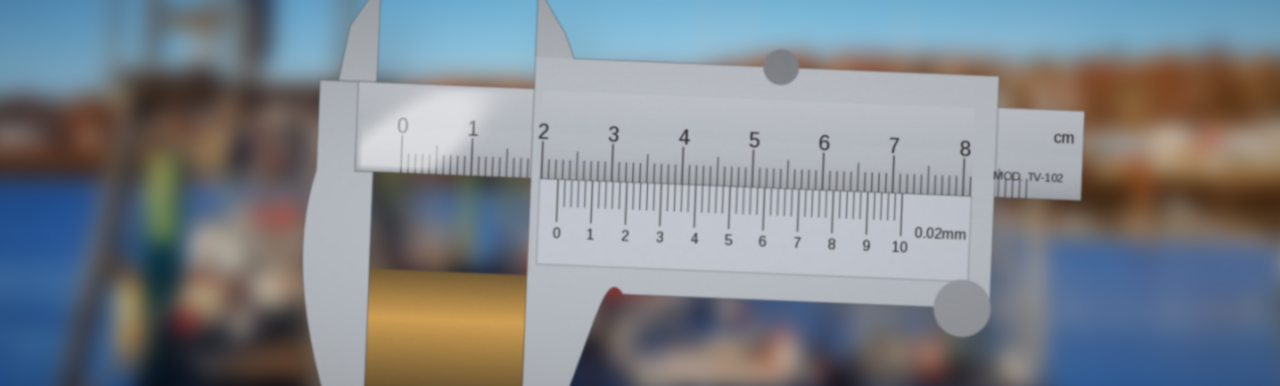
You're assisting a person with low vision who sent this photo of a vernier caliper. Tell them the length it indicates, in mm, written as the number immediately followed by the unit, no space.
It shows 22.4mm
